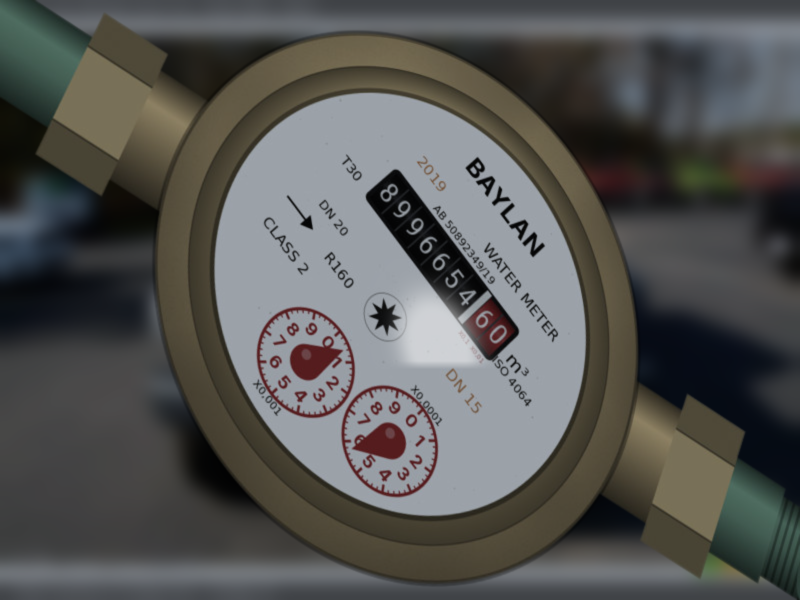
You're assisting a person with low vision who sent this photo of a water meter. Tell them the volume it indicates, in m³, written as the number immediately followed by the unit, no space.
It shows 8996654.6005m³
